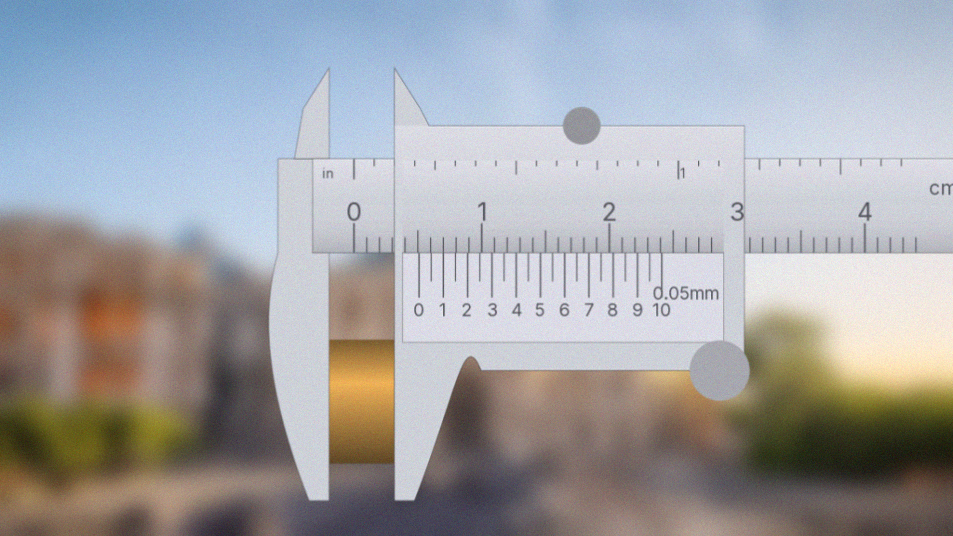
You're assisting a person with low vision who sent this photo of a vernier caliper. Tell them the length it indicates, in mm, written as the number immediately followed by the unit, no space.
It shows 5.1mm
